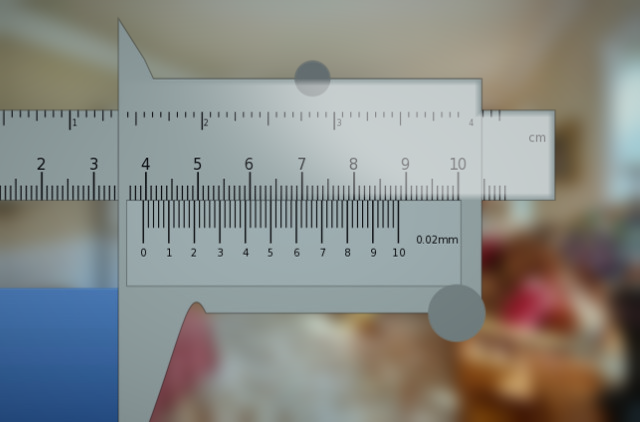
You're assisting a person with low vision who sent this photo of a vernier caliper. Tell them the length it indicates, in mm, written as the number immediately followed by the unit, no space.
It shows 39.5mm
